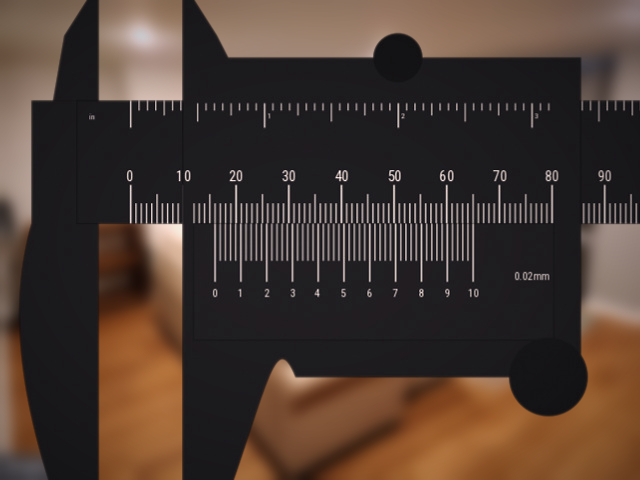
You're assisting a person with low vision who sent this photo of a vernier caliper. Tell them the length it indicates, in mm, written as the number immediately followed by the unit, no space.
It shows 16.0mm
